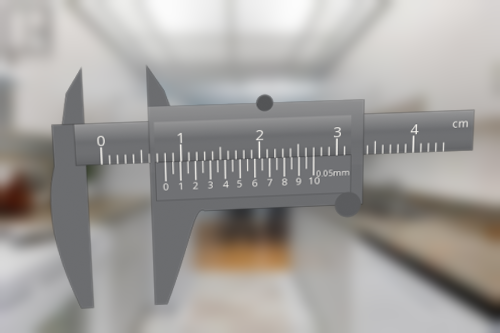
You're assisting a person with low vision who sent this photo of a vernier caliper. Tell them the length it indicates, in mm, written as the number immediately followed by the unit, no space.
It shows 8.0mm
